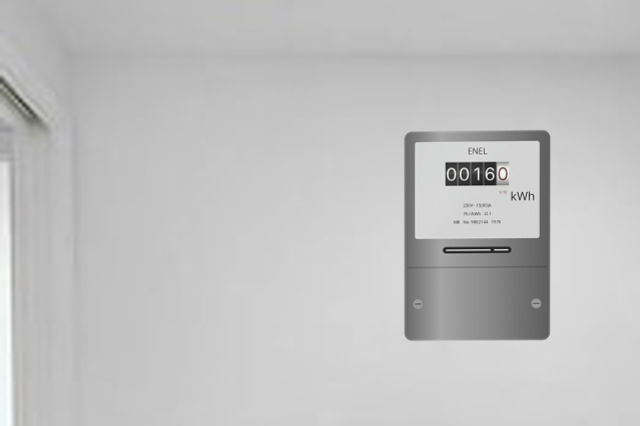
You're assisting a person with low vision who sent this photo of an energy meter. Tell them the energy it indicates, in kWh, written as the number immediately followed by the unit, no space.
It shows 16.0kWh
